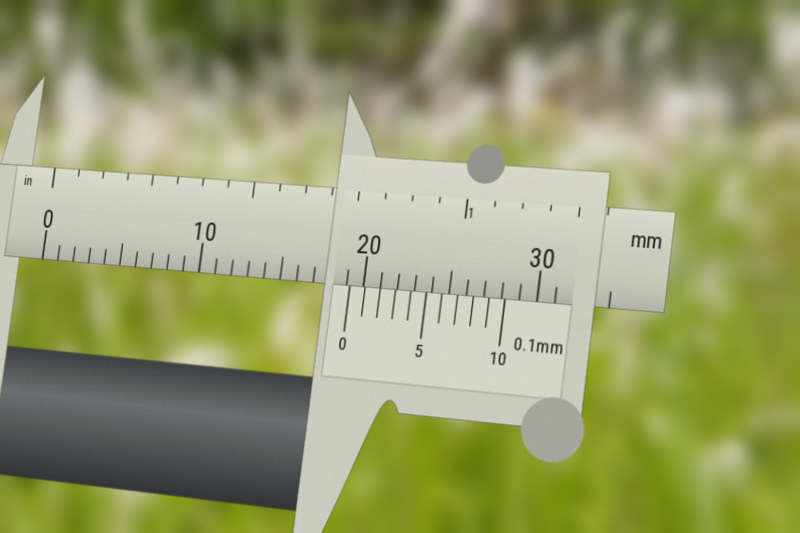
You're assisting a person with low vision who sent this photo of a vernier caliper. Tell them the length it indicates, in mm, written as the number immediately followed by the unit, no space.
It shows 19.2mm
